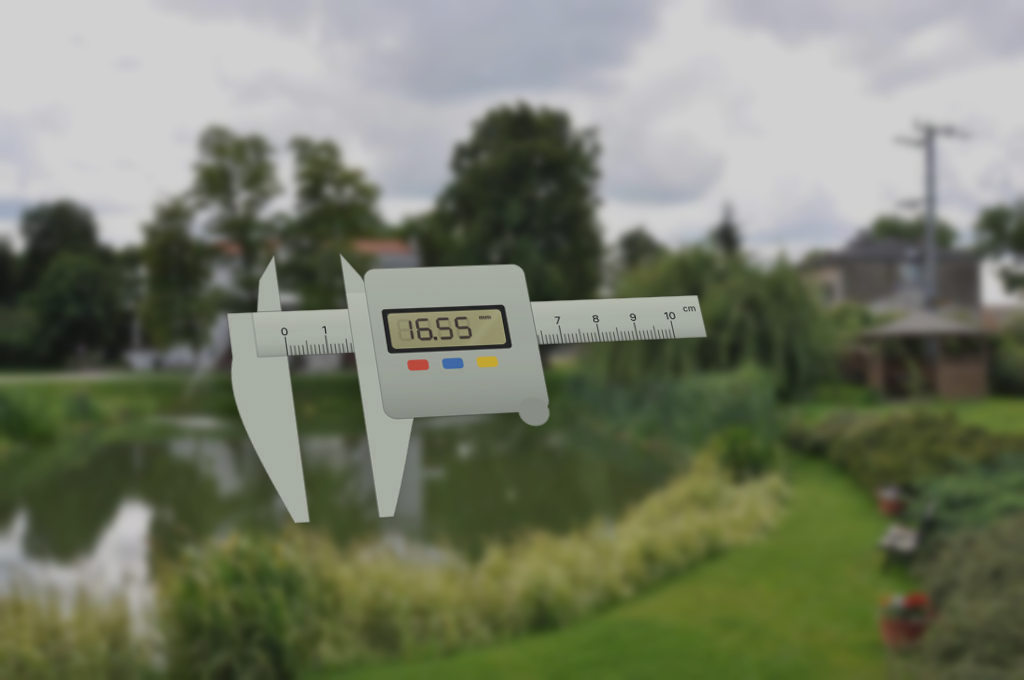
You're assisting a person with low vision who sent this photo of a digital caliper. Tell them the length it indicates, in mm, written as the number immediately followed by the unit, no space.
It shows 16.55mm
